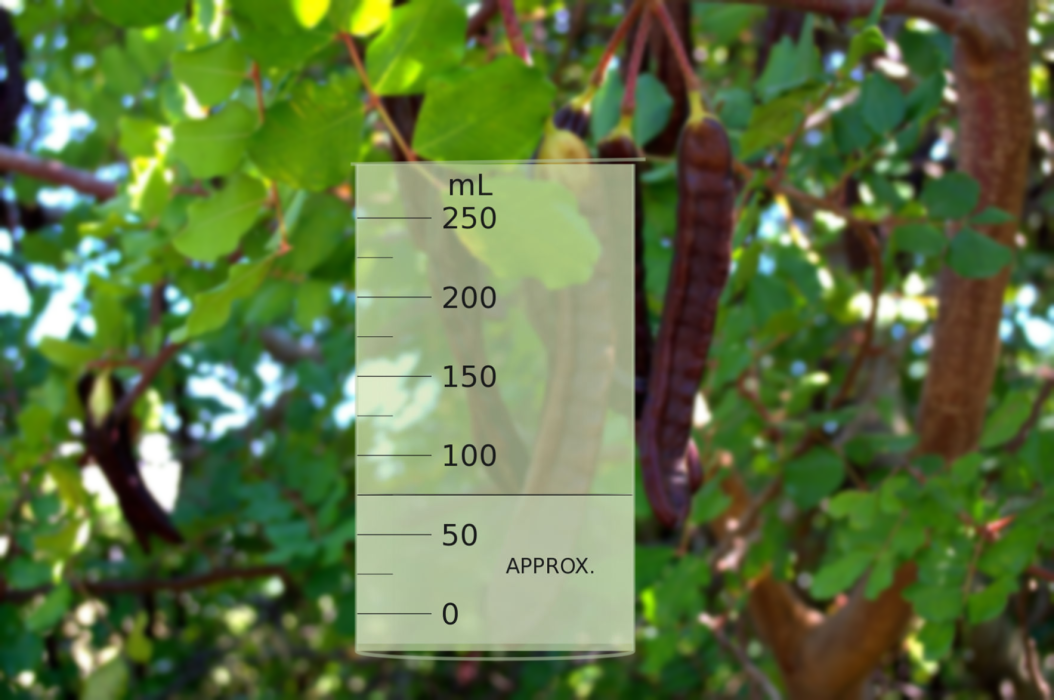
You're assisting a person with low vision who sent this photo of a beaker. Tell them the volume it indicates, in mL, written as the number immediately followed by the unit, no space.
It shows 75mL
